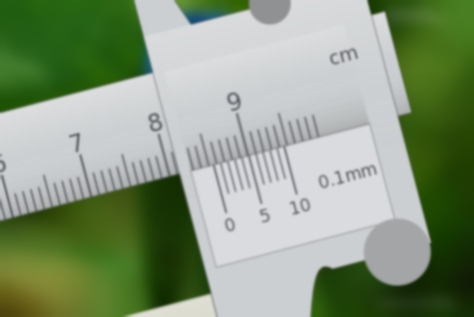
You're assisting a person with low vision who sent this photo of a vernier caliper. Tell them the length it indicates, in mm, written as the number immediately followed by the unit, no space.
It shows 85.6mm
